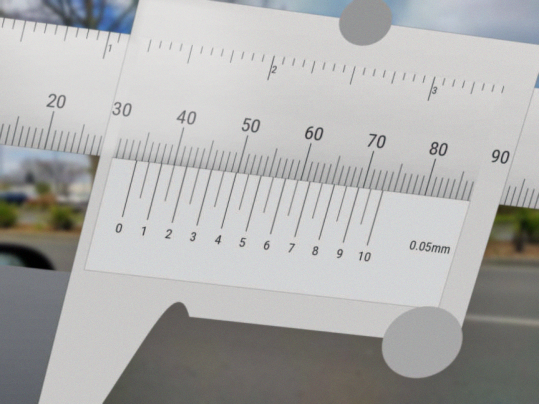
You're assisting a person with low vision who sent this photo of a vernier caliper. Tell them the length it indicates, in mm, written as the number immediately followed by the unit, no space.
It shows 34.2mm
